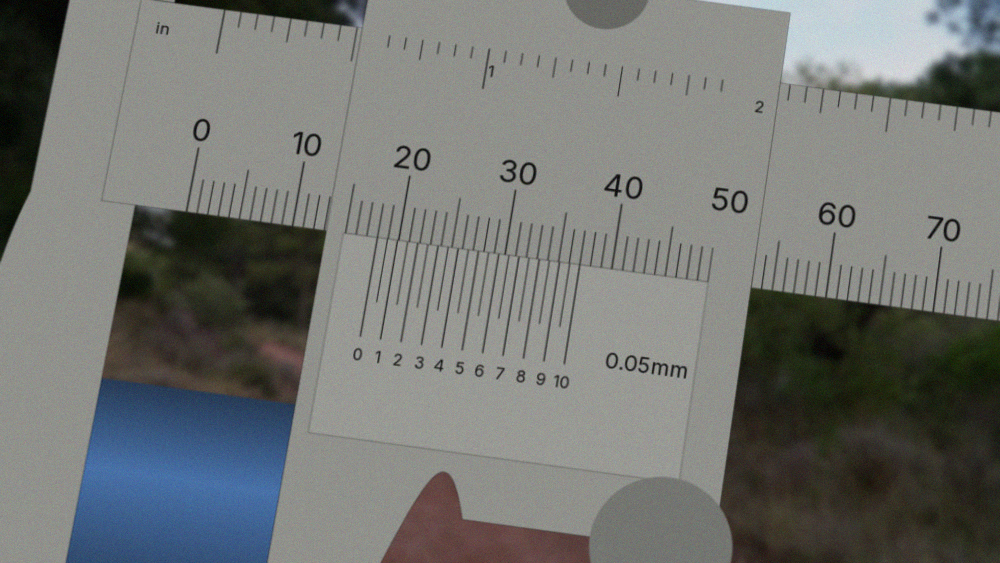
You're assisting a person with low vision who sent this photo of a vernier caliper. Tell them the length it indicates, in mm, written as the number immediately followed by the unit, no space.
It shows 18.0mm
